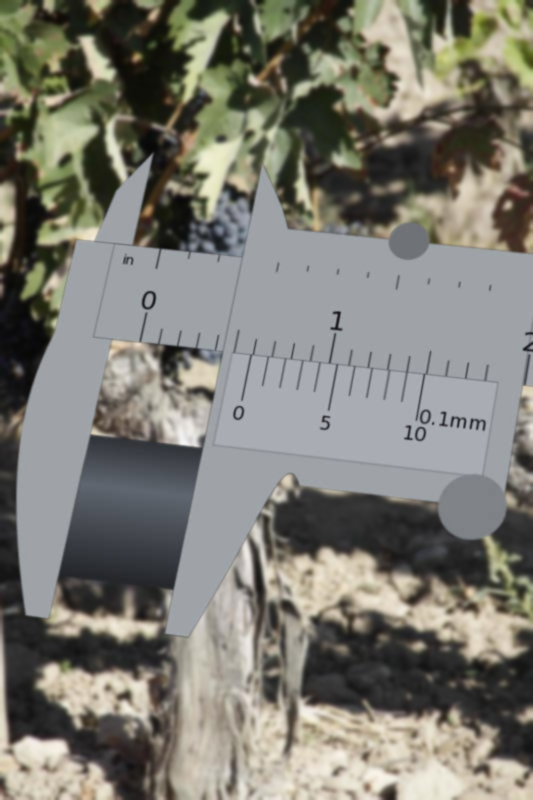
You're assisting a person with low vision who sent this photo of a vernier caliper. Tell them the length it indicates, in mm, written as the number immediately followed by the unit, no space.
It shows 5.9mm
